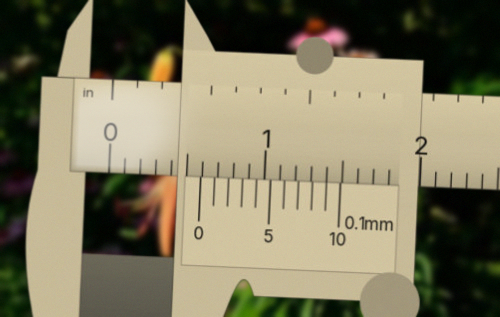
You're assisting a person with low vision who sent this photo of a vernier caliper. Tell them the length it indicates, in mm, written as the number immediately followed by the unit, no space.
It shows 5.9mm
